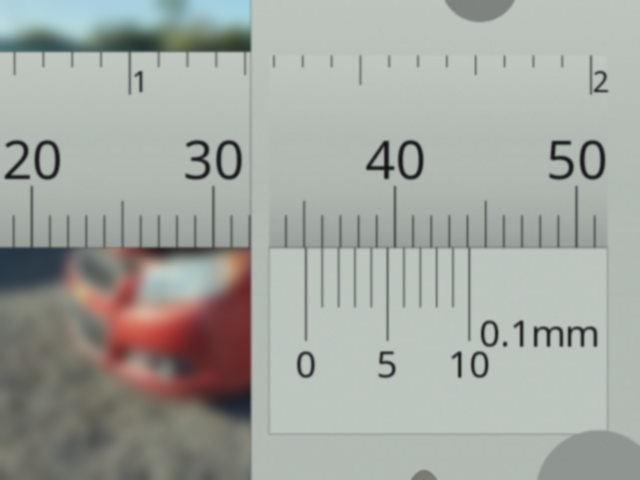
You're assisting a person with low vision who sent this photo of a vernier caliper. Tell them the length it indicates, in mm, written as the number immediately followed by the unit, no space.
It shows 35.1mm
